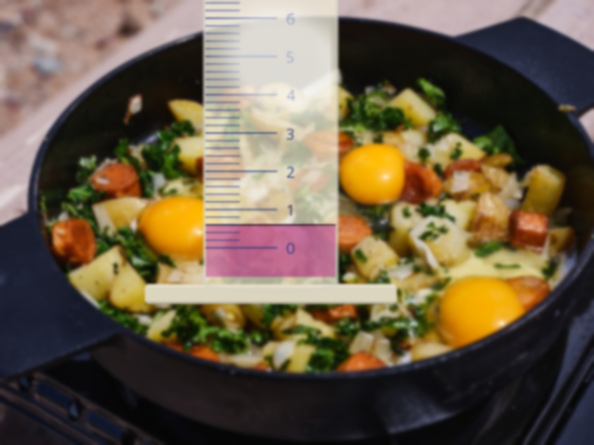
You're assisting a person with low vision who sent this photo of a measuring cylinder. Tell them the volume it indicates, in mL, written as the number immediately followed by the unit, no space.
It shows 0.6mL
